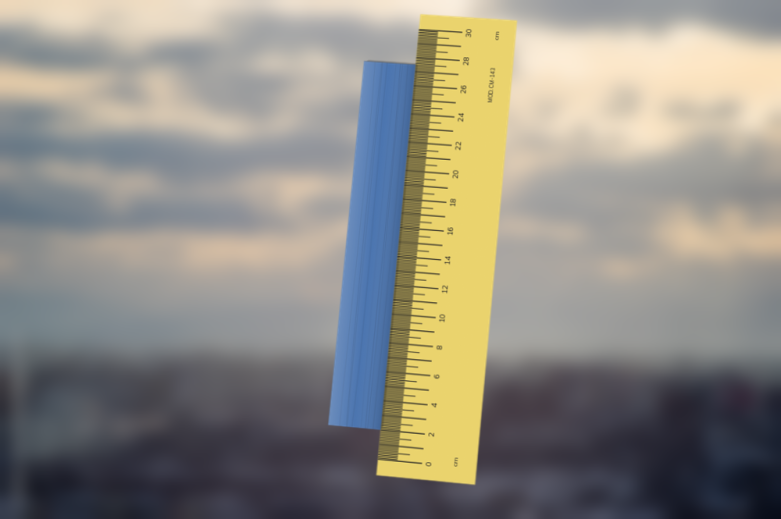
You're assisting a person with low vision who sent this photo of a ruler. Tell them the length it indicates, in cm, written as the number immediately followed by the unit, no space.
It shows 25.5cm
